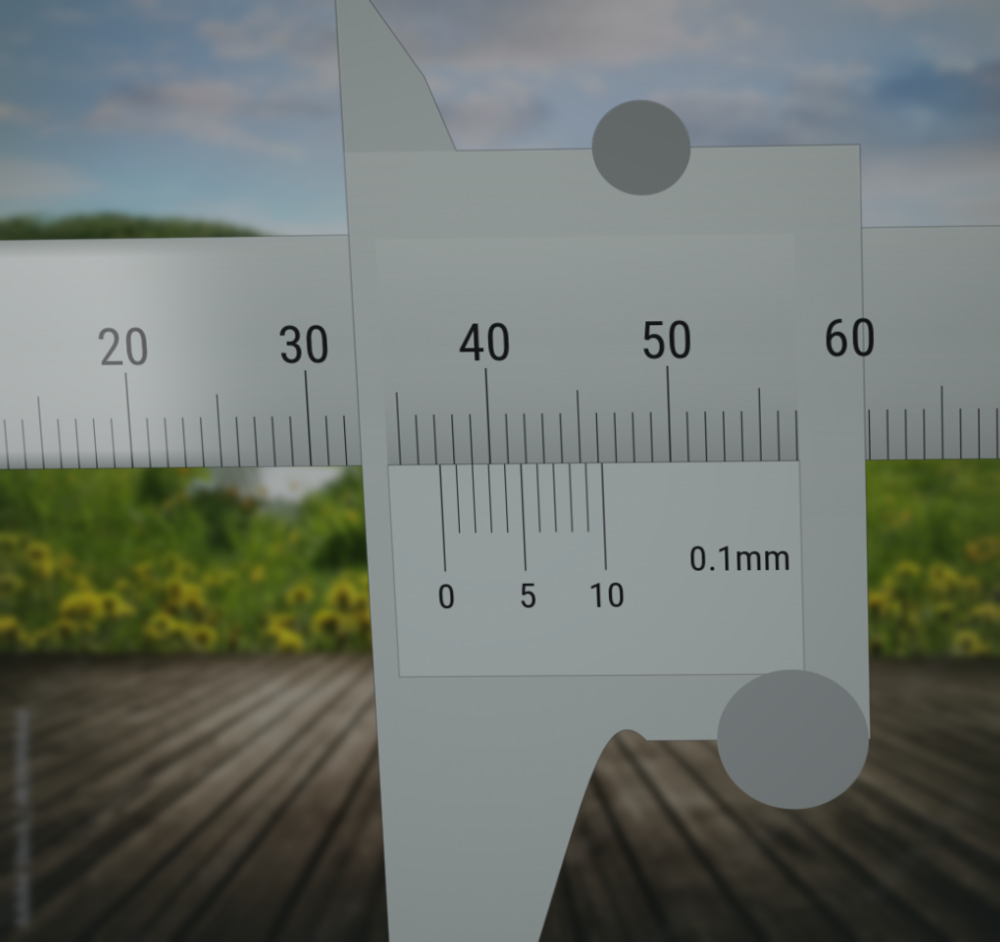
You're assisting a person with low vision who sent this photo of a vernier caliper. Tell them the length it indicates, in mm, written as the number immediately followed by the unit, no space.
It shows 37.2mm
